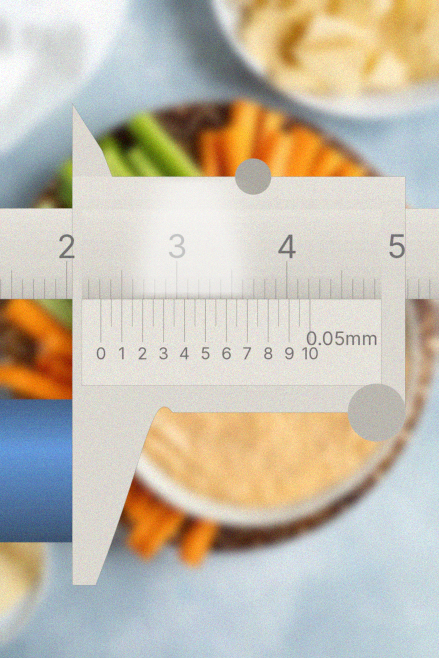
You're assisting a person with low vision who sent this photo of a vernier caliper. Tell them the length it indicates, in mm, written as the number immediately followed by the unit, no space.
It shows 23.1mm
